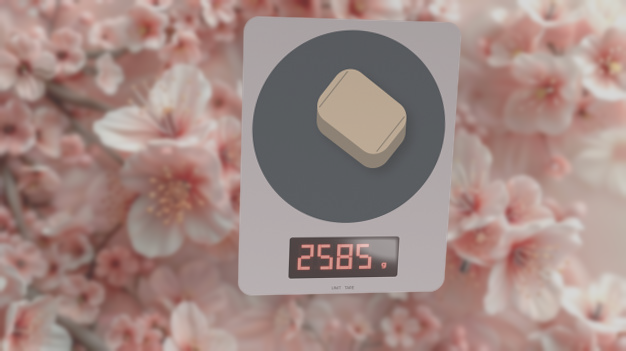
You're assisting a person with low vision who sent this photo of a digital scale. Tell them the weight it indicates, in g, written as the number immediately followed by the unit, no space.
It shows 2585g
